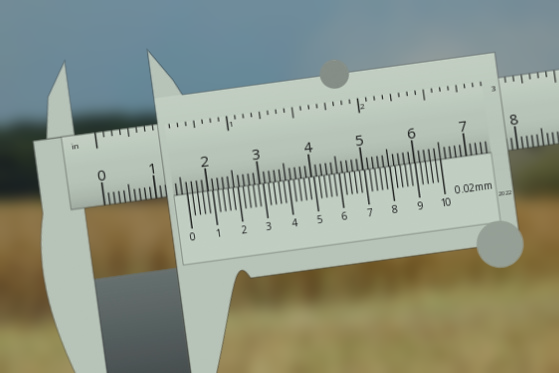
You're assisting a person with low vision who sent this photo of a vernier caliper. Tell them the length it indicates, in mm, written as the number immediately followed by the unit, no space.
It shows 16.0mm
